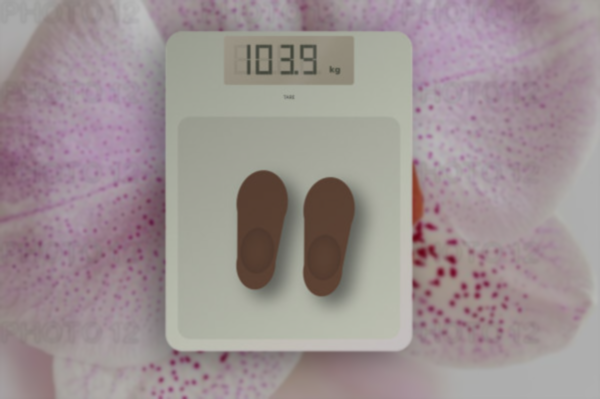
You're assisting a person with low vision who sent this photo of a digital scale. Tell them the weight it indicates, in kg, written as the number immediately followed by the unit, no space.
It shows 103.9kg
